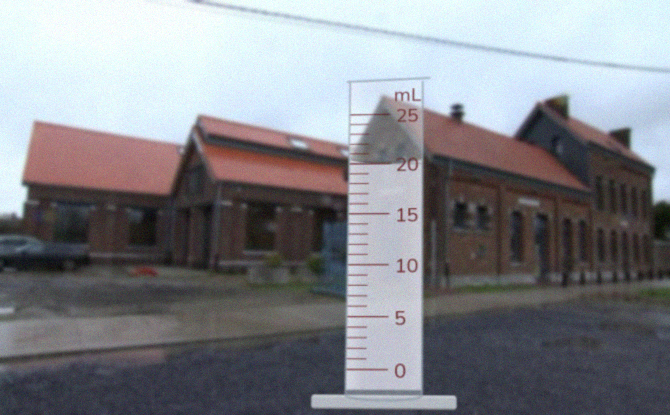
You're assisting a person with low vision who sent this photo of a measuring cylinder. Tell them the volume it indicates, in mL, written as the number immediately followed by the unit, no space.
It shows 20mL
